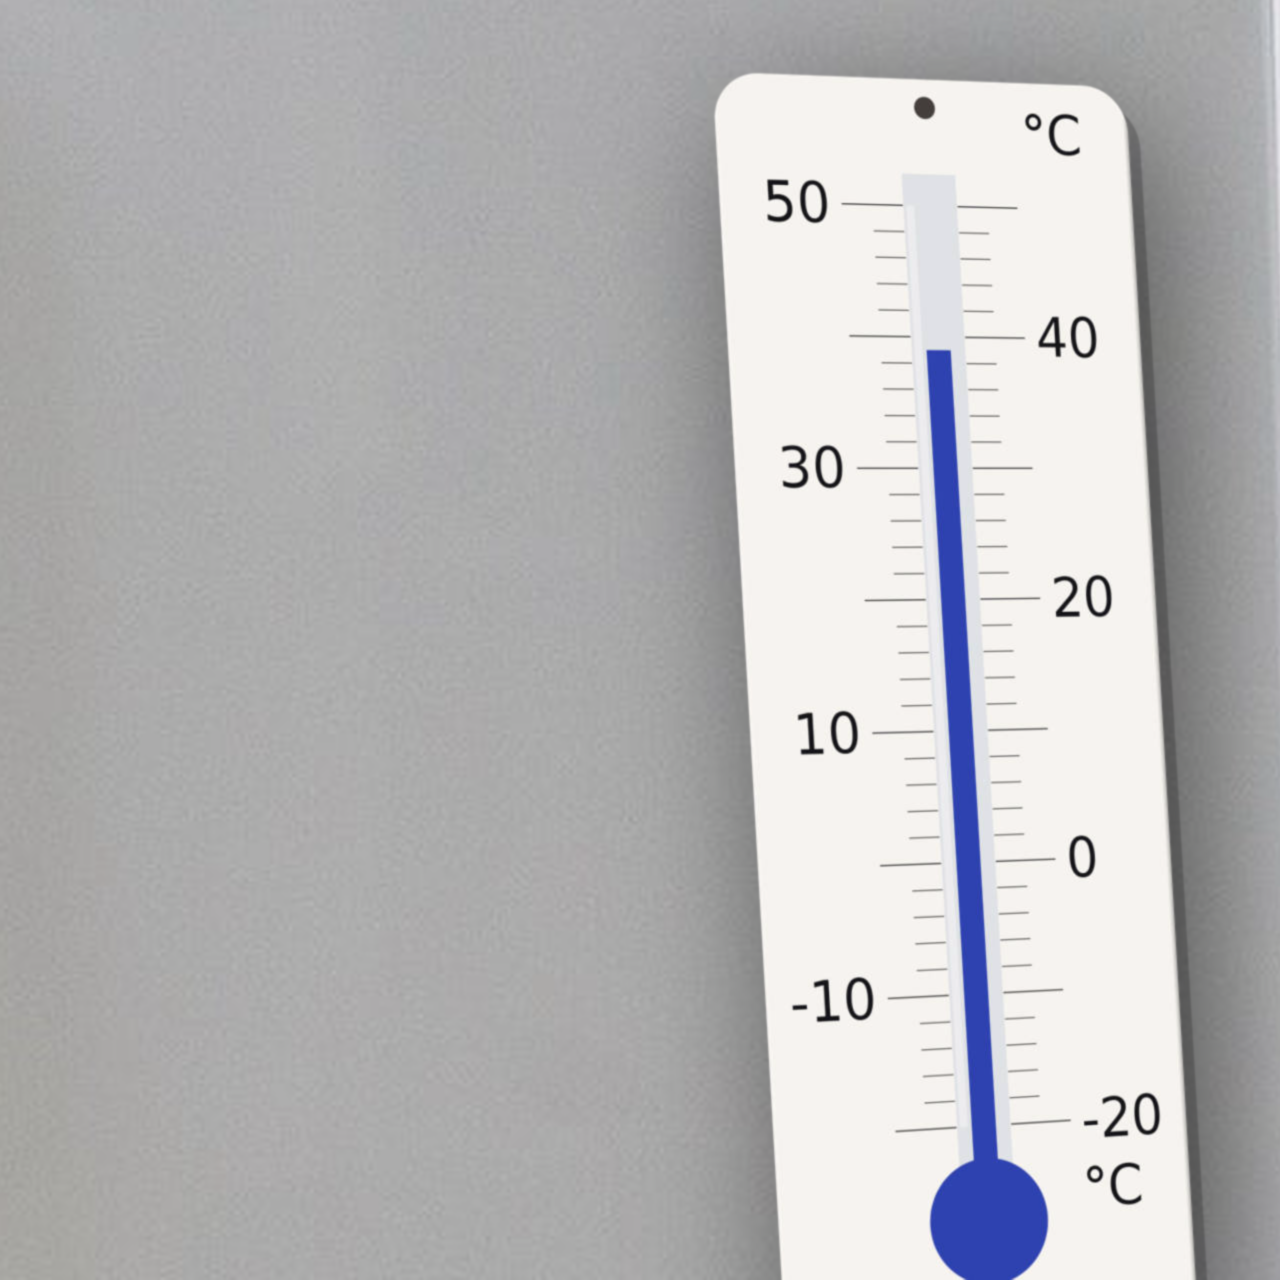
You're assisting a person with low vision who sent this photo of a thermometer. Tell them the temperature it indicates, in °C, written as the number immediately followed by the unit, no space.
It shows 39°C
